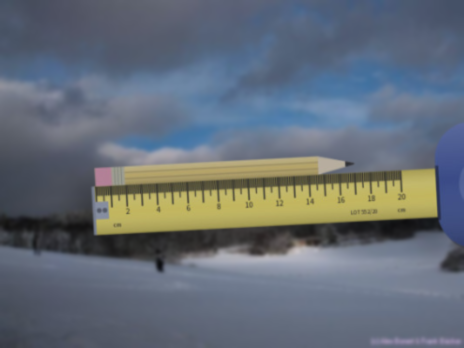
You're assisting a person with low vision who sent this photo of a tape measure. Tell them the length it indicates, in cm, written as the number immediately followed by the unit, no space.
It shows 17cm
